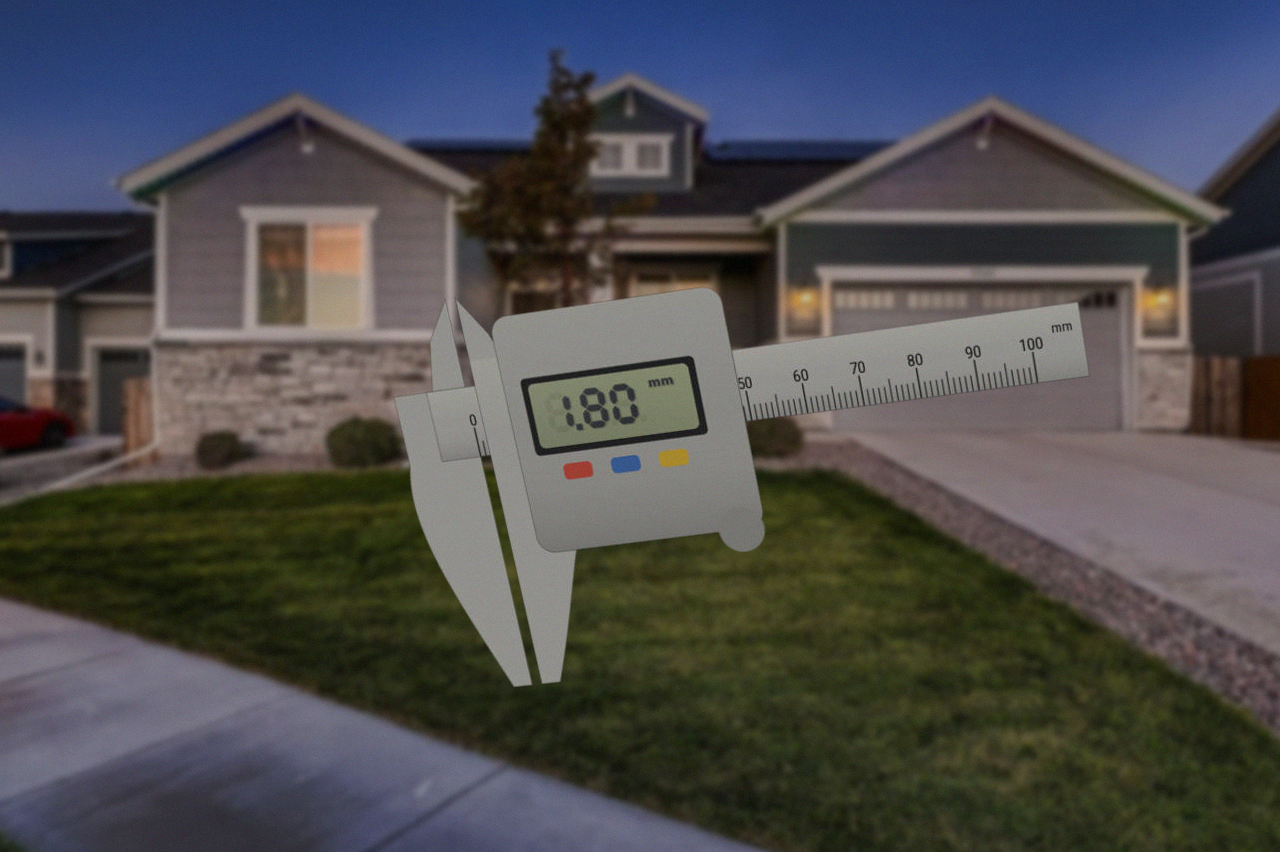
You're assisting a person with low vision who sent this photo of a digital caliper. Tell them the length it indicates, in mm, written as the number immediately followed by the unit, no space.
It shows 1.80mm
